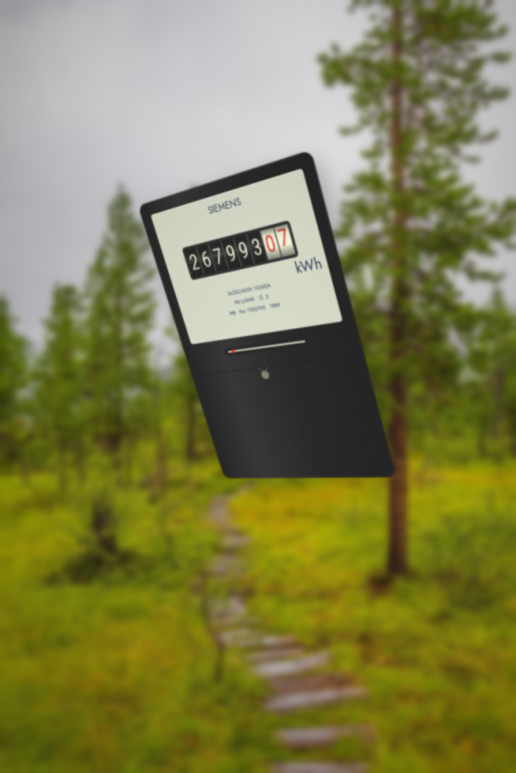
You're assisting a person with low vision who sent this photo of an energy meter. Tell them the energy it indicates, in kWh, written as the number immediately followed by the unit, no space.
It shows 267993.07kWh
